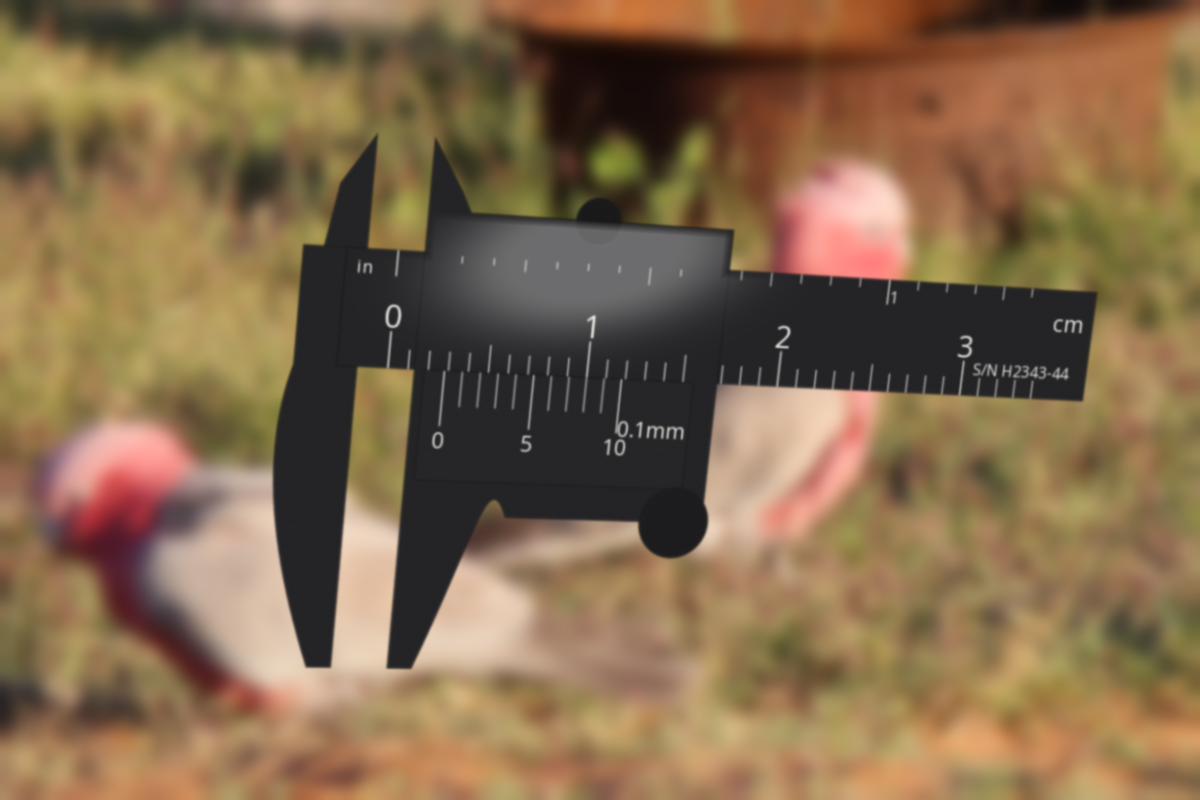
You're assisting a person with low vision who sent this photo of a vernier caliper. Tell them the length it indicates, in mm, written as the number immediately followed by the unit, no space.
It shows 2.8mm
